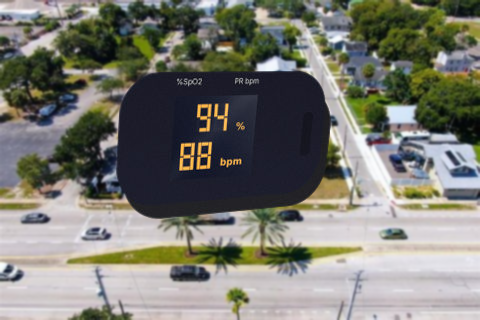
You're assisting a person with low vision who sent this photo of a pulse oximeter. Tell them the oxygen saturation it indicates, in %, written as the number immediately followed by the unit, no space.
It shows 94%
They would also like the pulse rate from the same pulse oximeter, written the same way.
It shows 88bpm
